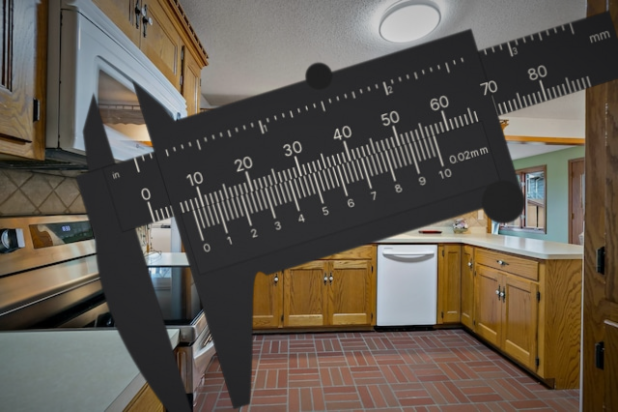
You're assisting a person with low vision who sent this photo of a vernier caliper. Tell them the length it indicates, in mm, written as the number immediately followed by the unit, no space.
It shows 8.0mm
